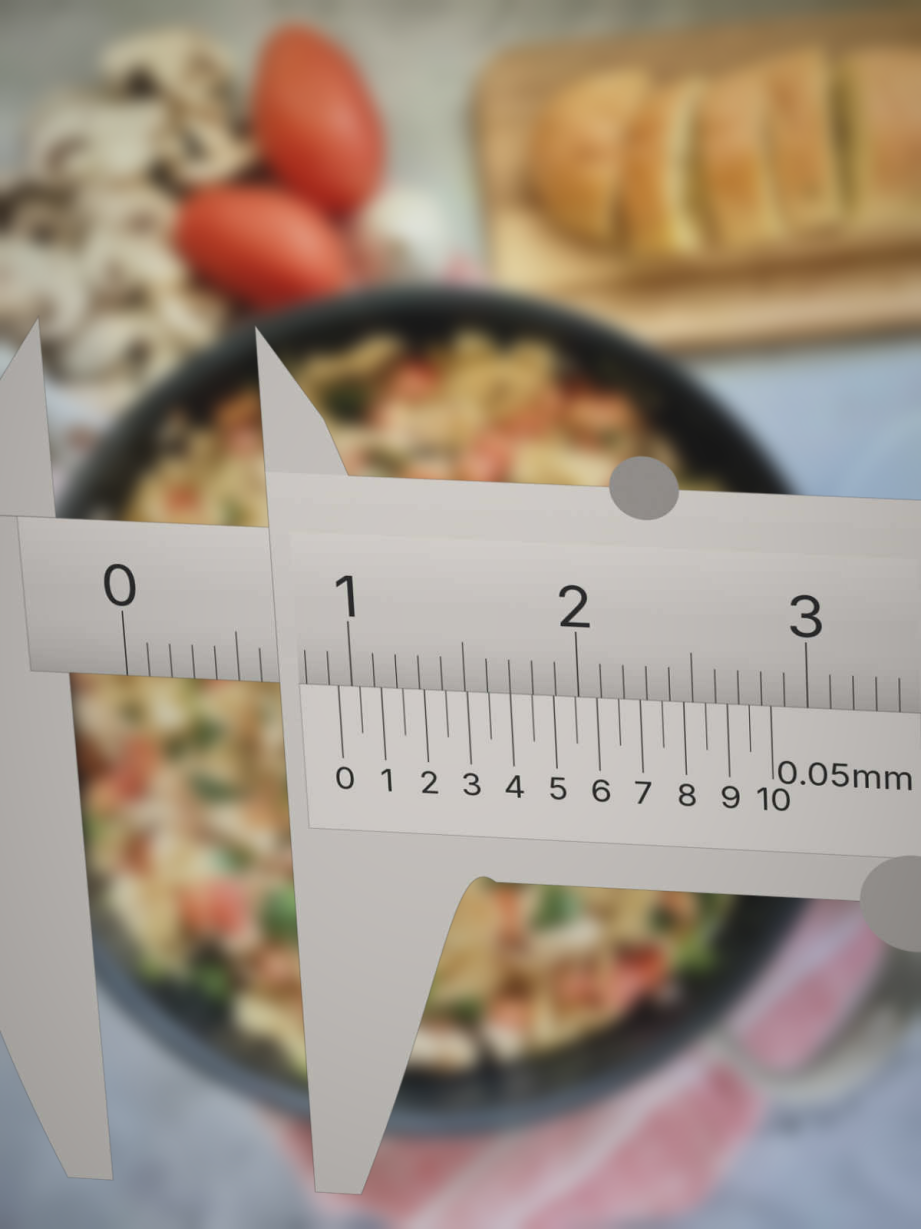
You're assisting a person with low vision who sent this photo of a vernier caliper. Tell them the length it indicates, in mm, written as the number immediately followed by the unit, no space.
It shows 9.40mm
